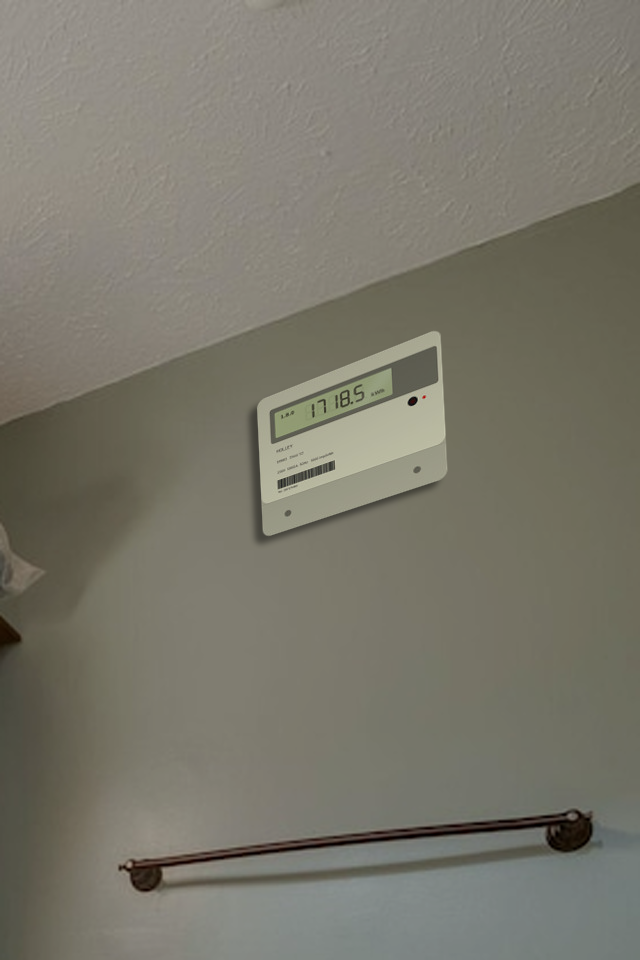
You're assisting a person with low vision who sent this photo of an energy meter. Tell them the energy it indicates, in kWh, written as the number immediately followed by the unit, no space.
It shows 1718.5kWh
